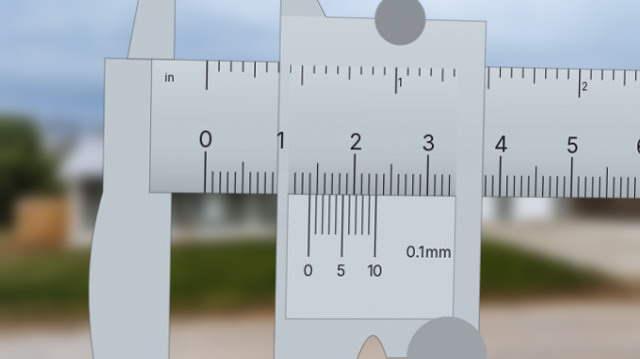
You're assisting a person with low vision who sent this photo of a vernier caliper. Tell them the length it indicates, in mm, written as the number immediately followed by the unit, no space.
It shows 14.0mm
